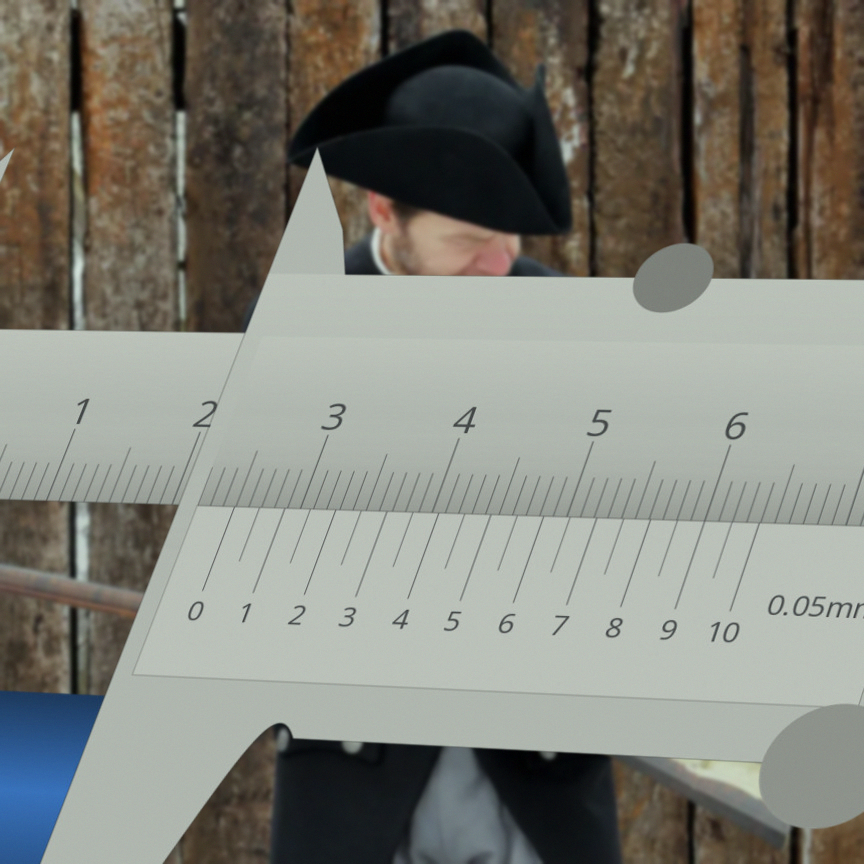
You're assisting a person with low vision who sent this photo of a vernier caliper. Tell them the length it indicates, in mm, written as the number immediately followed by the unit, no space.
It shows 24.9mm
